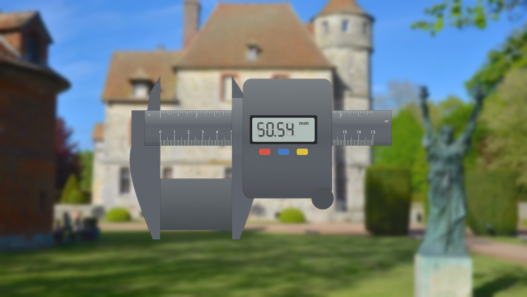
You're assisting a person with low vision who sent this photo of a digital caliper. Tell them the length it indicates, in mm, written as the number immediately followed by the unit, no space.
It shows 50.54mm
